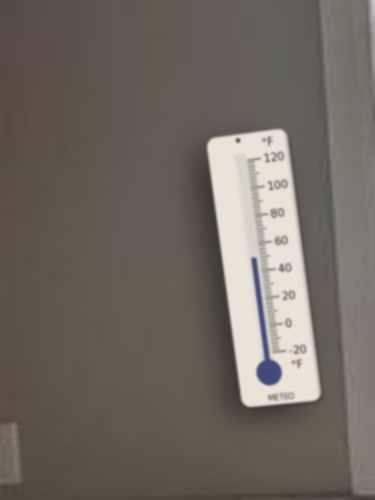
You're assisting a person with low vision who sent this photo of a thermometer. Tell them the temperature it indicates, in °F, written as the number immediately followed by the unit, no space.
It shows 50°F
